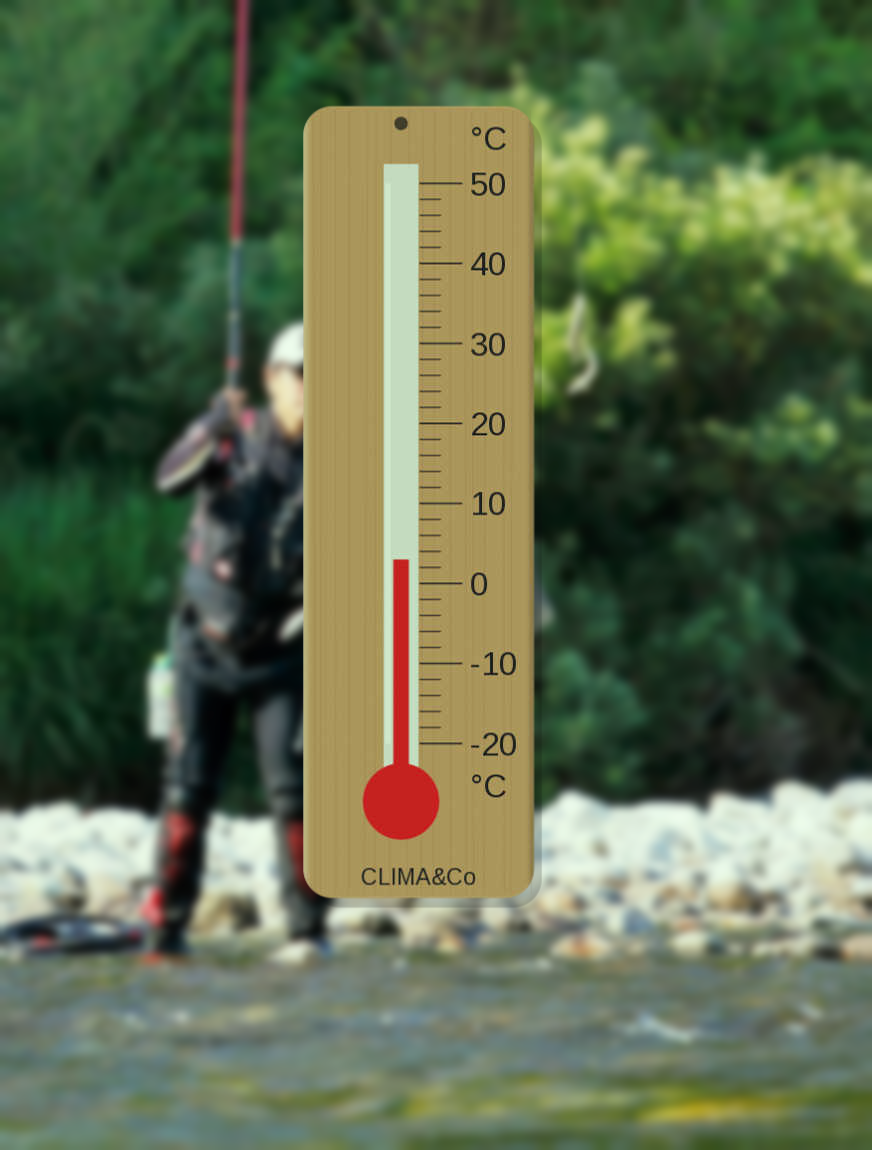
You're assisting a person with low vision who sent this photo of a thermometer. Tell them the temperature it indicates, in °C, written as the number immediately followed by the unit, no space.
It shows 3°C
